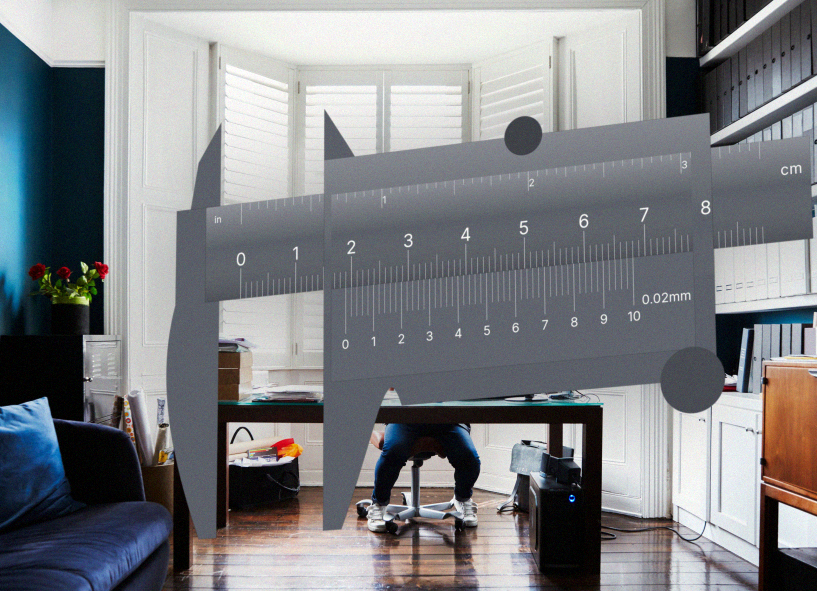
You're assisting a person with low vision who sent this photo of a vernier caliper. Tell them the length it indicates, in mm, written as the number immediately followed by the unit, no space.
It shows 19.0mm
